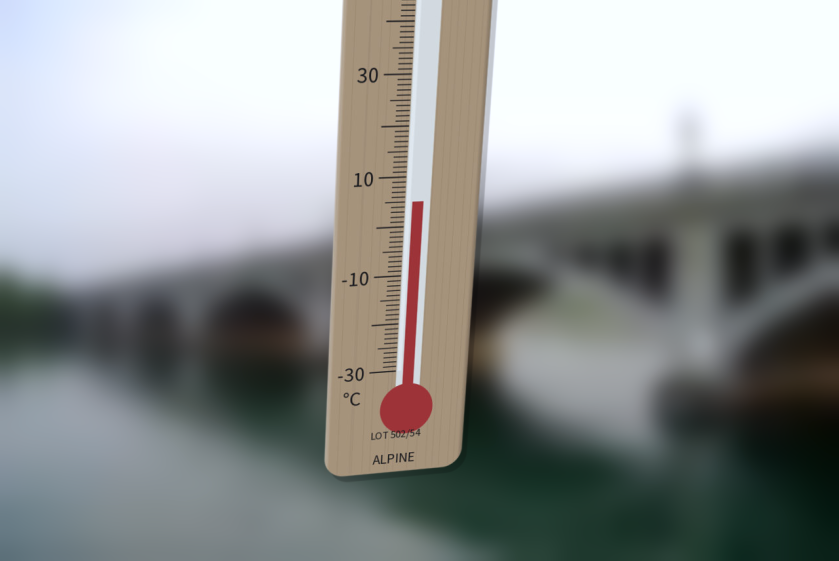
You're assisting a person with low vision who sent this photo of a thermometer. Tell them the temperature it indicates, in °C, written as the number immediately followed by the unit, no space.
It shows 5°C
